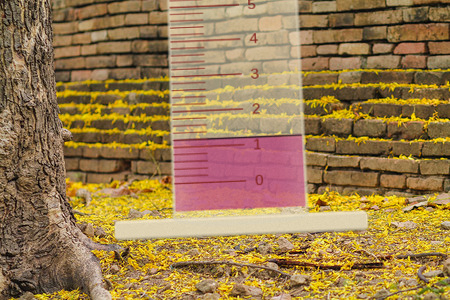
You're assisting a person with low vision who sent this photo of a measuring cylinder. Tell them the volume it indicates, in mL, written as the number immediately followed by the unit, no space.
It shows 1.2mL
